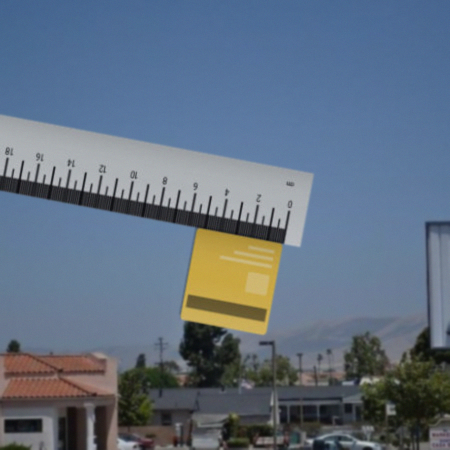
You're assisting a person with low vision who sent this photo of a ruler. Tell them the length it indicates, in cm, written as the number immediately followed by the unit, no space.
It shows 5.5cm
